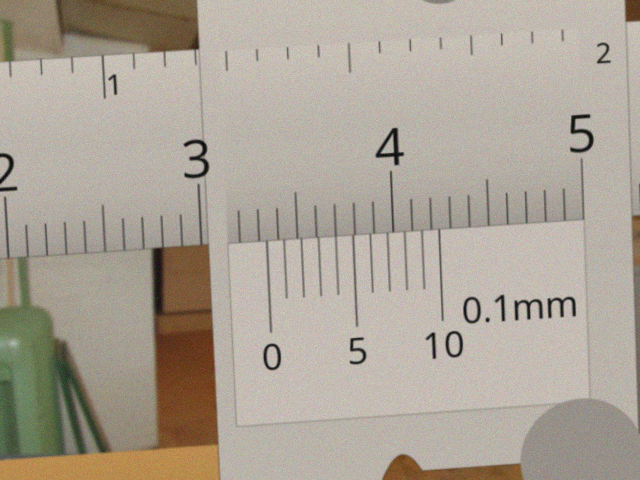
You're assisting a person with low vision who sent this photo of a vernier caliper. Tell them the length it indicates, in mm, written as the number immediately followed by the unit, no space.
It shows 33.4mm
